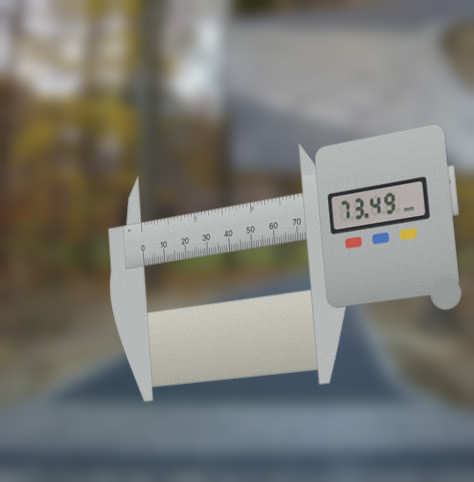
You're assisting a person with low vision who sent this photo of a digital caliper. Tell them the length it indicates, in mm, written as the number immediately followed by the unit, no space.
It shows 73.49mm
